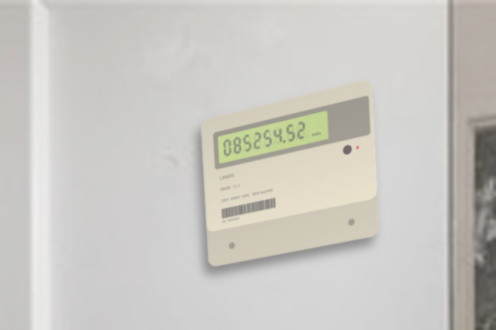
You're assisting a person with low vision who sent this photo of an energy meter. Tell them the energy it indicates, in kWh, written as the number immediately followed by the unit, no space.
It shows 85254.52kWh
